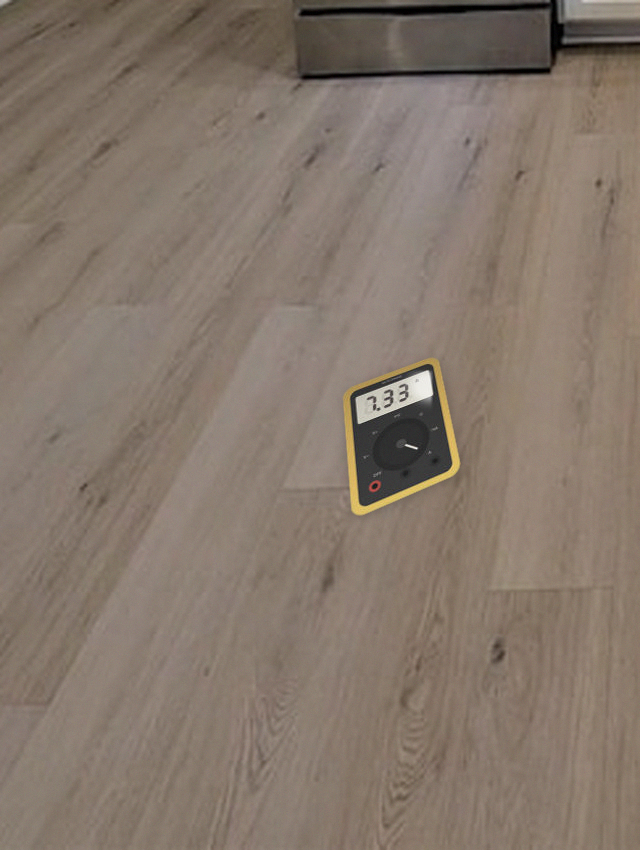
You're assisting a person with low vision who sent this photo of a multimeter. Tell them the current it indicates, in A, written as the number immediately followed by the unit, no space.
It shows 7.33A
